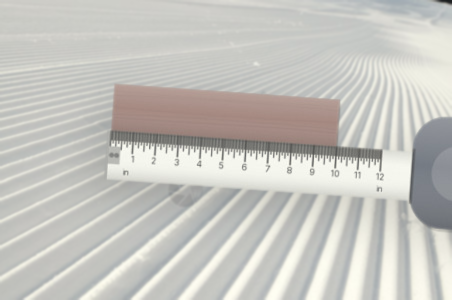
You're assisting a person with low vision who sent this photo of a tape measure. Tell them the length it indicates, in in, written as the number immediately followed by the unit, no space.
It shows 10in
